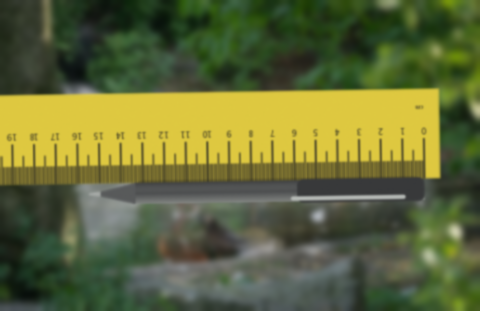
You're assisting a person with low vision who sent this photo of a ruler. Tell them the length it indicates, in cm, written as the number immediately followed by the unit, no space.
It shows 15.5cm
